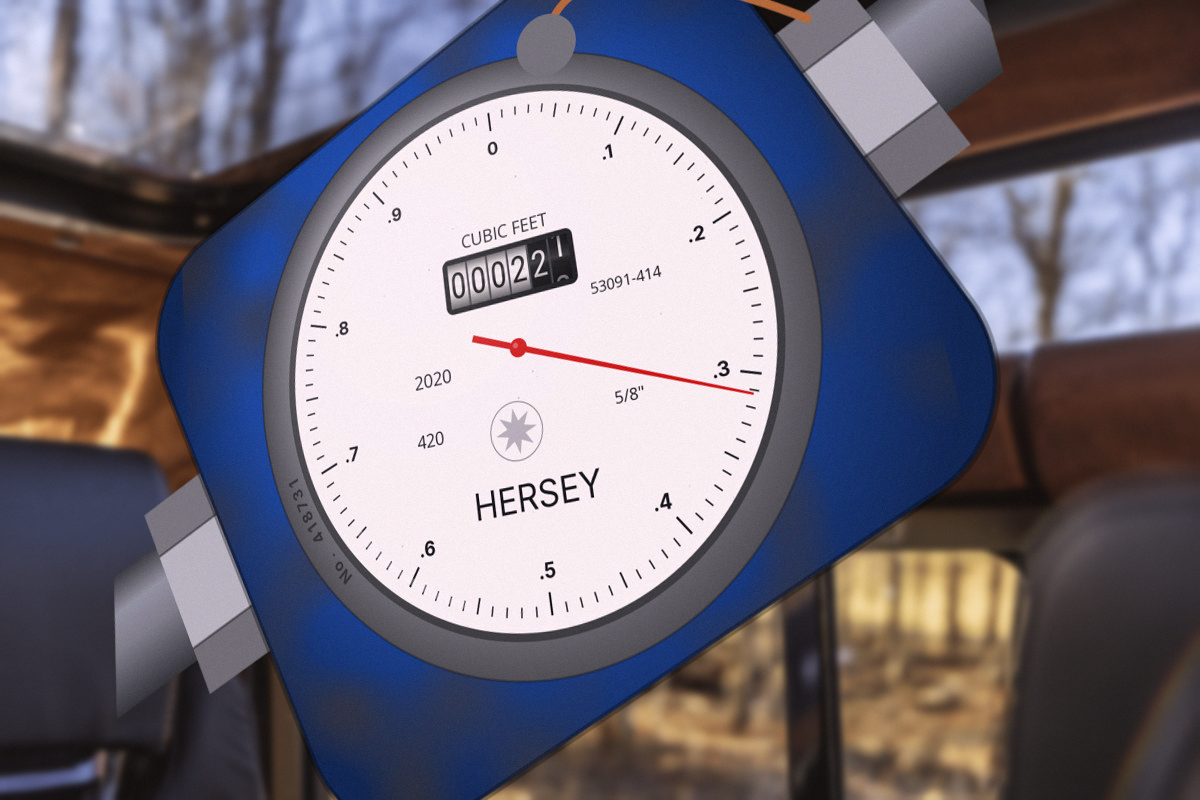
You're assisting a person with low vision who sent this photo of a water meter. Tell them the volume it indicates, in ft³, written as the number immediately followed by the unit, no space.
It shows 221.31ft³
